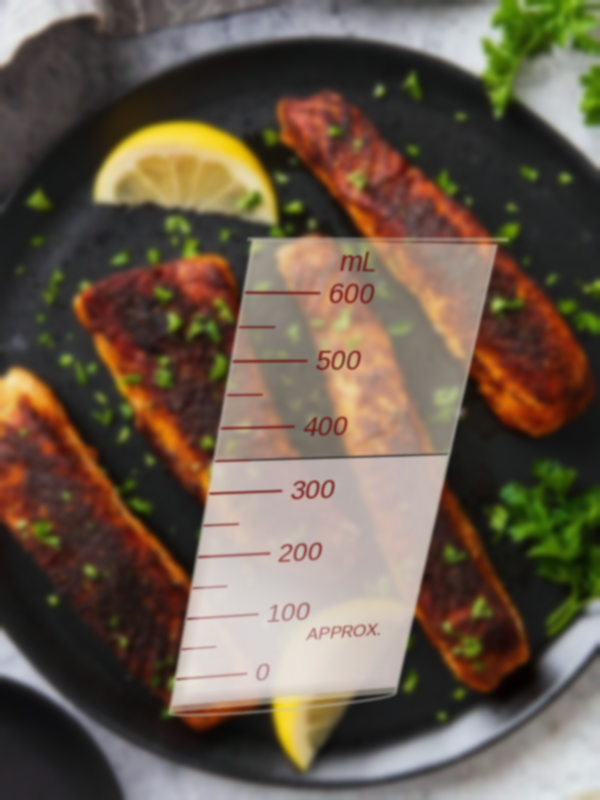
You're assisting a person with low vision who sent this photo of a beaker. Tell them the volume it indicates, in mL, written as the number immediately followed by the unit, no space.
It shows 350mL
